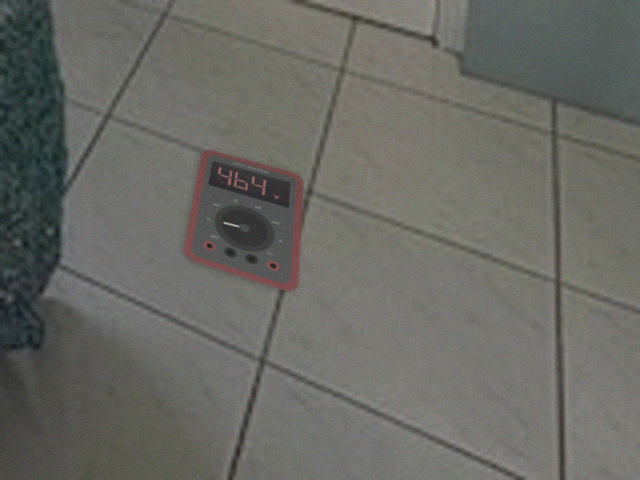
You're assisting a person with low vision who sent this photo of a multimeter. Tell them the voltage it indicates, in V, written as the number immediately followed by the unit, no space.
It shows 464V
